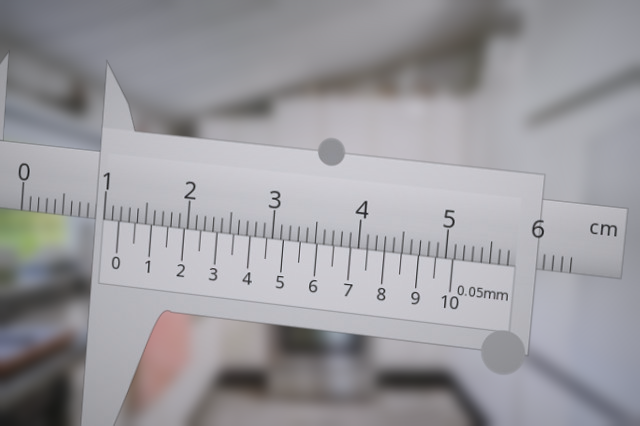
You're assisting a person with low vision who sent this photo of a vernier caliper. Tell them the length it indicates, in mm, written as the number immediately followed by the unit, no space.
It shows 11.8mm
